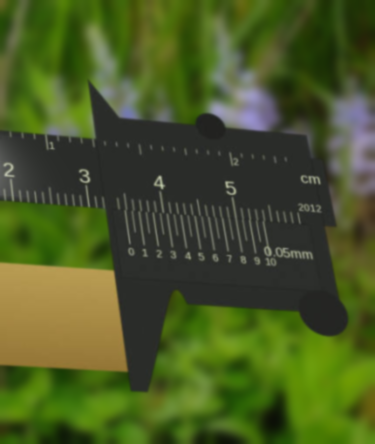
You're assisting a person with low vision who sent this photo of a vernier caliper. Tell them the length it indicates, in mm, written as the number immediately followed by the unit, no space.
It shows 34.8mm
